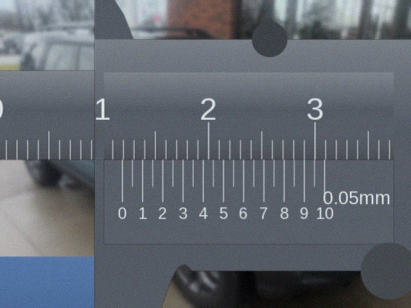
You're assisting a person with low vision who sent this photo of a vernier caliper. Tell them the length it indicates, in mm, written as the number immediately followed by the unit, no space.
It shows 11.9mm
